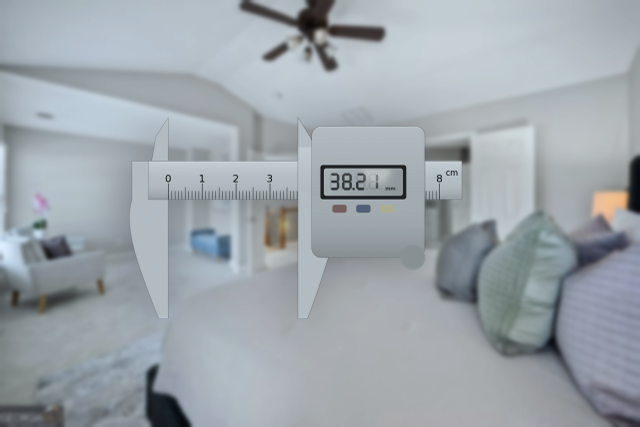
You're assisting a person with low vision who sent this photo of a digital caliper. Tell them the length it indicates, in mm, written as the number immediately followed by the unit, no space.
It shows 38.21mm
